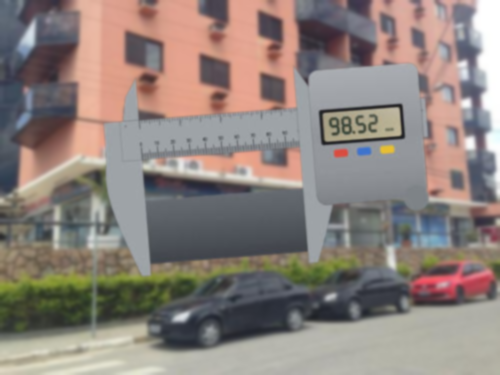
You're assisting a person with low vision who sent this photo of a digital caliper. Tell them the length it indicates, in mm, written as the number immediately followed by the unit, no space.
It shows 98.52mm
